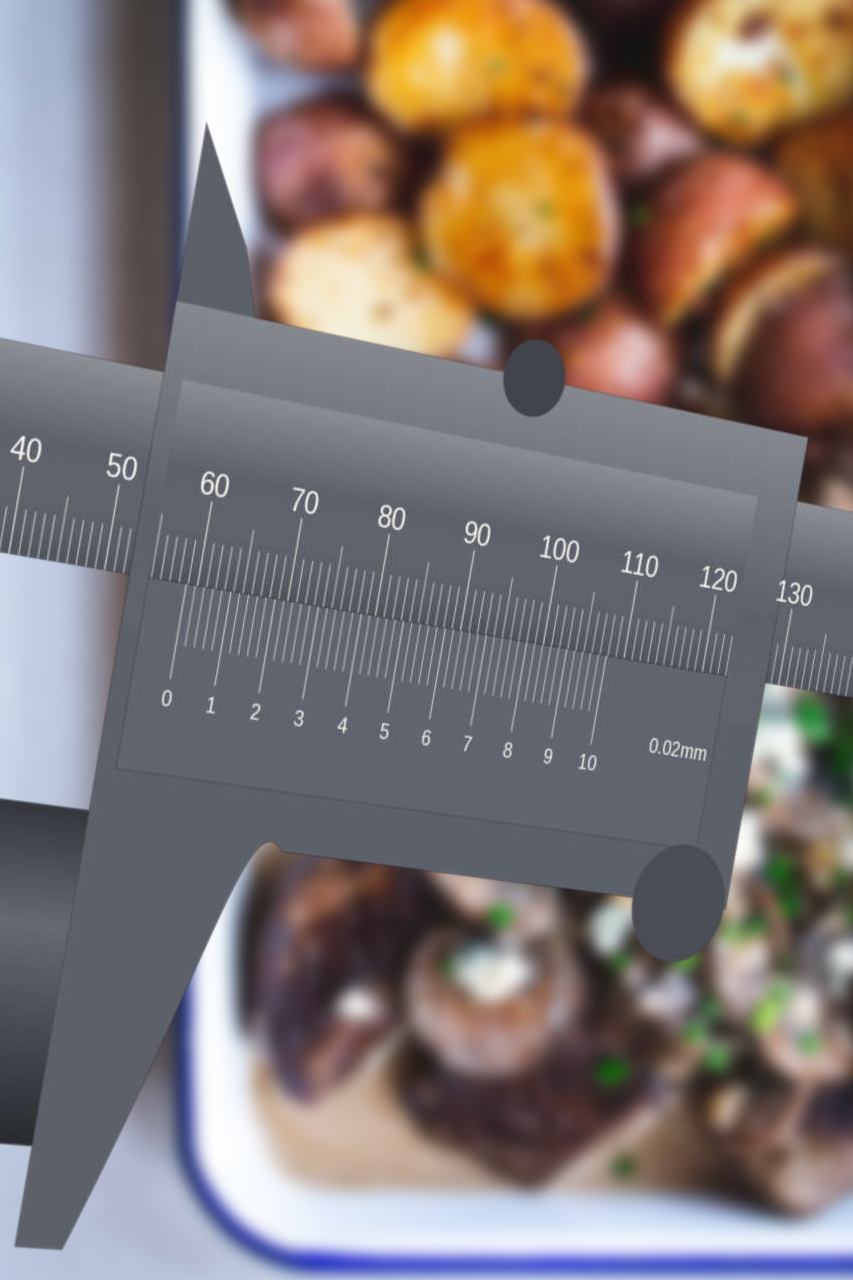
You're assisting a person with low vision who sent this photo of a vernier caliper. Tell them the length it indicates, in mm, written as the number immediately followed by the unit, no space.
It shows 58.8mm
